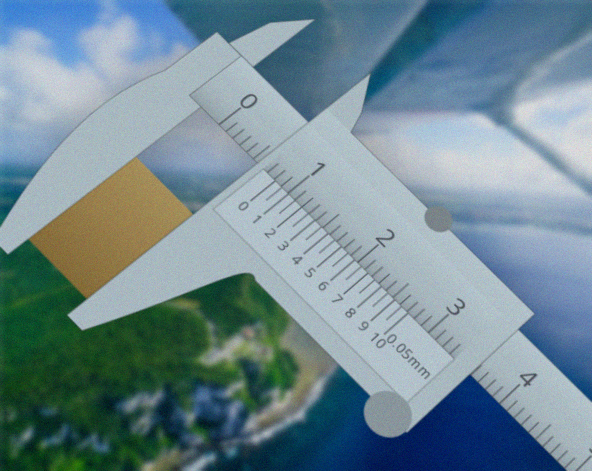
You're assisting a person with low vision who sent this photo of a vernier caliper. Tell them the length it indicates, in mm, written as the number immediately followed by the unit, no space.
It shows 8.2mm
